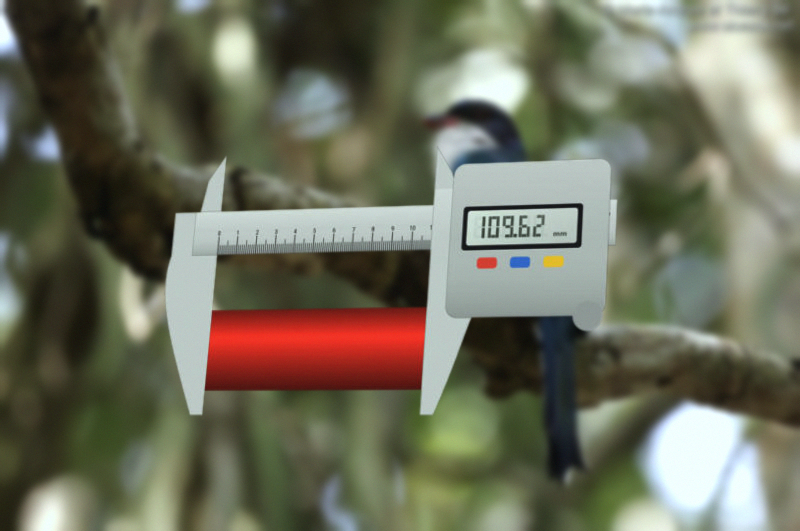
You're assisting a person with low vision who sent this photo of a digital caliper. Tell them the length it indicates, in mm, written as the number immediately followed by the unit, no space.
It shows 109.62mm
